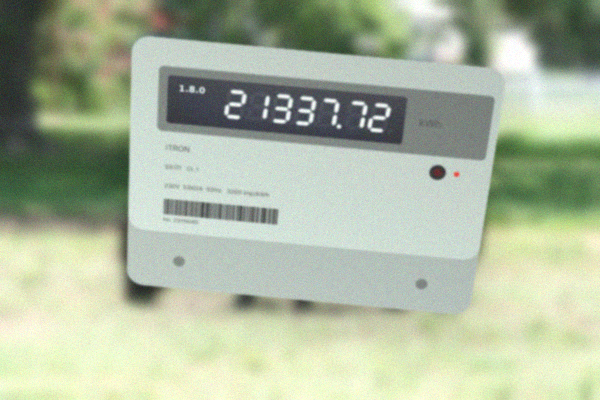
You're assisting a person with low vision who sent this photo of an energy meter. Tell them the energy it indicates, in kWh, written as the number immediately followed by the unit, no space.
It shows 21337.72kWh
